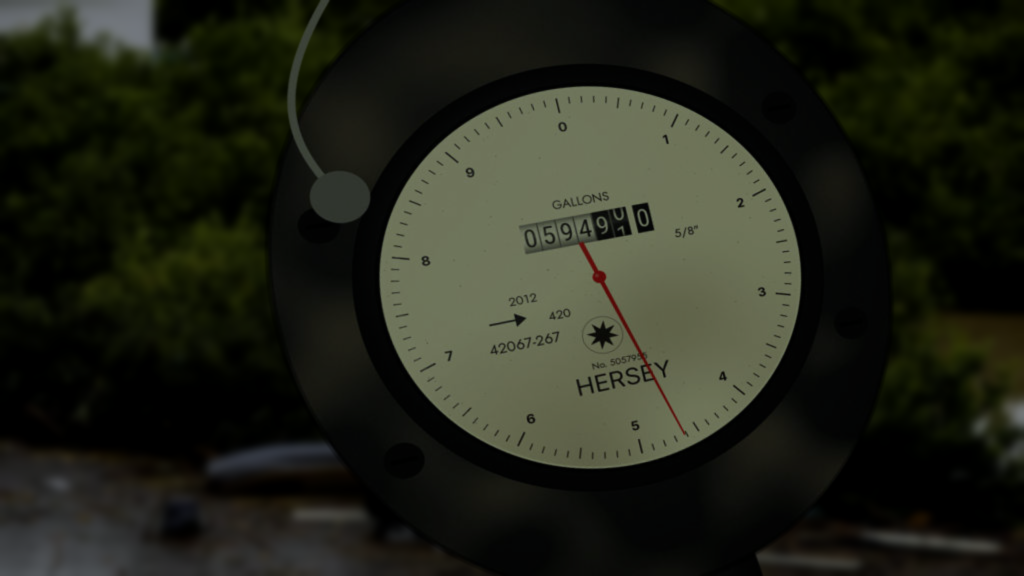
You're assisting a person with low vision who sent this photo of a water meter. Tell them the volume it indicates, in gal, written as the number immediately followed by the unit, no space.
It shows 594904.6gal
